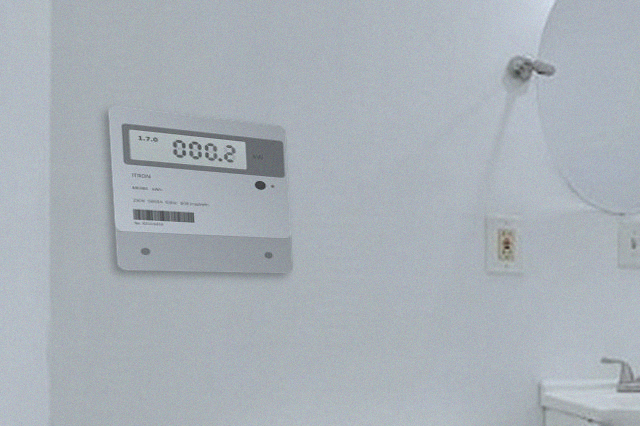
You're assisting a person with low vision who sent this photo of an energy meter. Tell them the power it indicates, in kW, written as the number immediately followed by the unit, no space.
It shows 0.2kW
